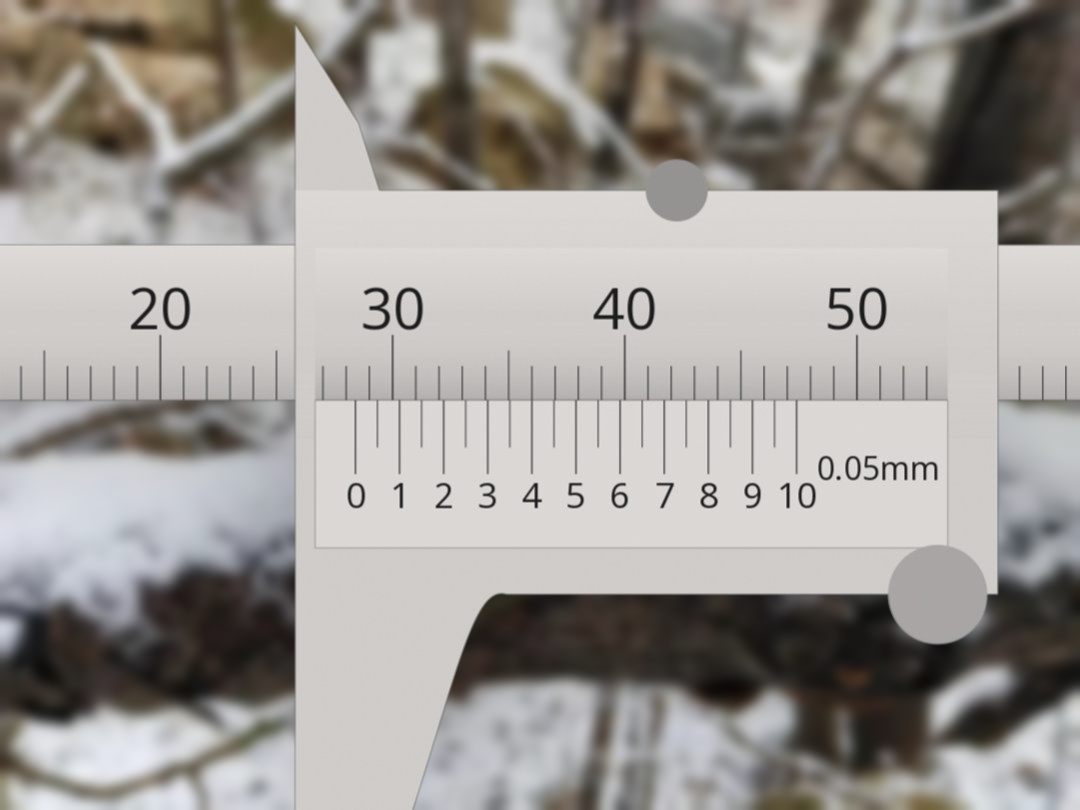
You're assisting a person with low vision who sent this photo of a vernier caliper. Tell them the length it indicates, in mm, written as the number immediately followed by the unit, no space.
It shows 28.4mm
